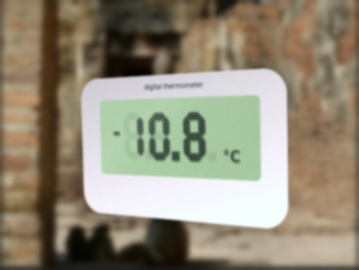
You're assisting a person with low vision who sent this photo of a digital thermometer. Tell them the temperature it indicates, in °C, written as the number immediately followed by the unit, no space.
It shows -10.8°C
